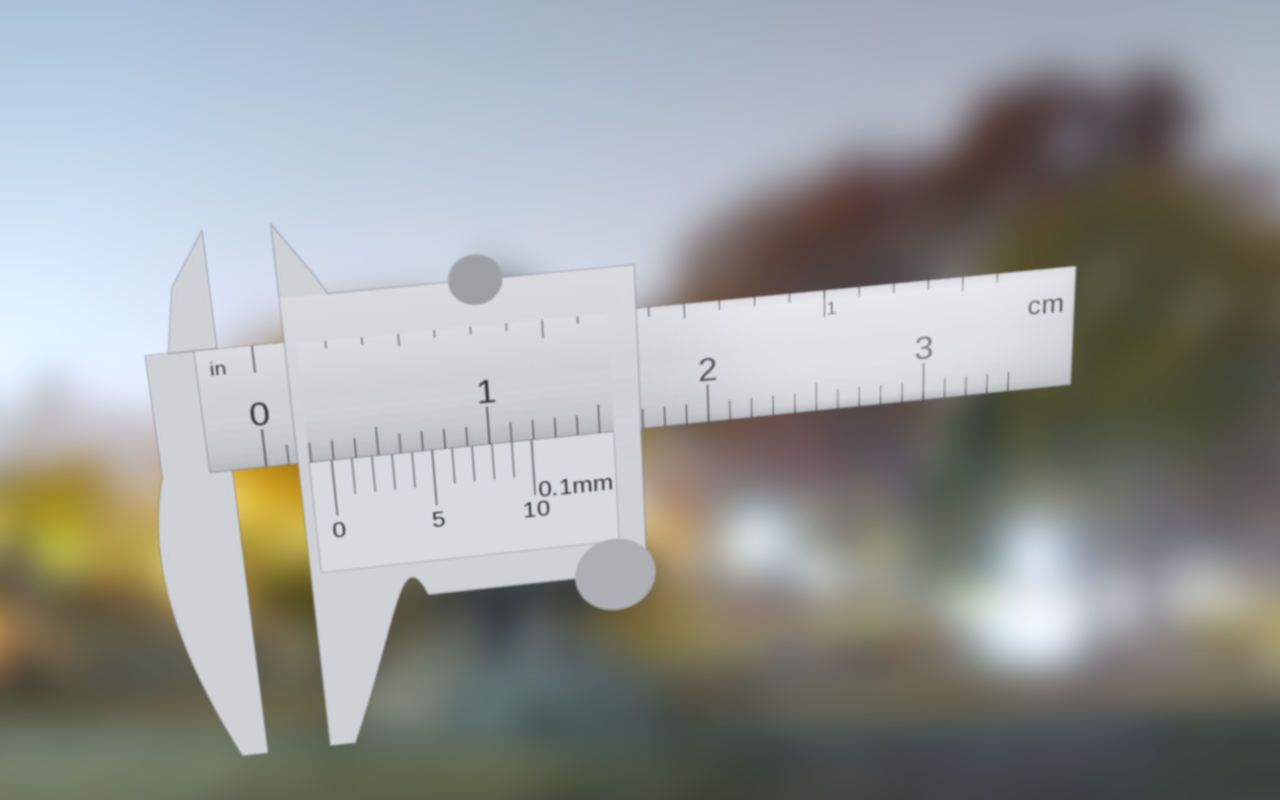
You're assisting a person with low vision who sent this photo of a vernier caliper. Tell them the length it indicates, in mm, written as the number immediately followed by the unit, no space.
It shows 2.9mm
